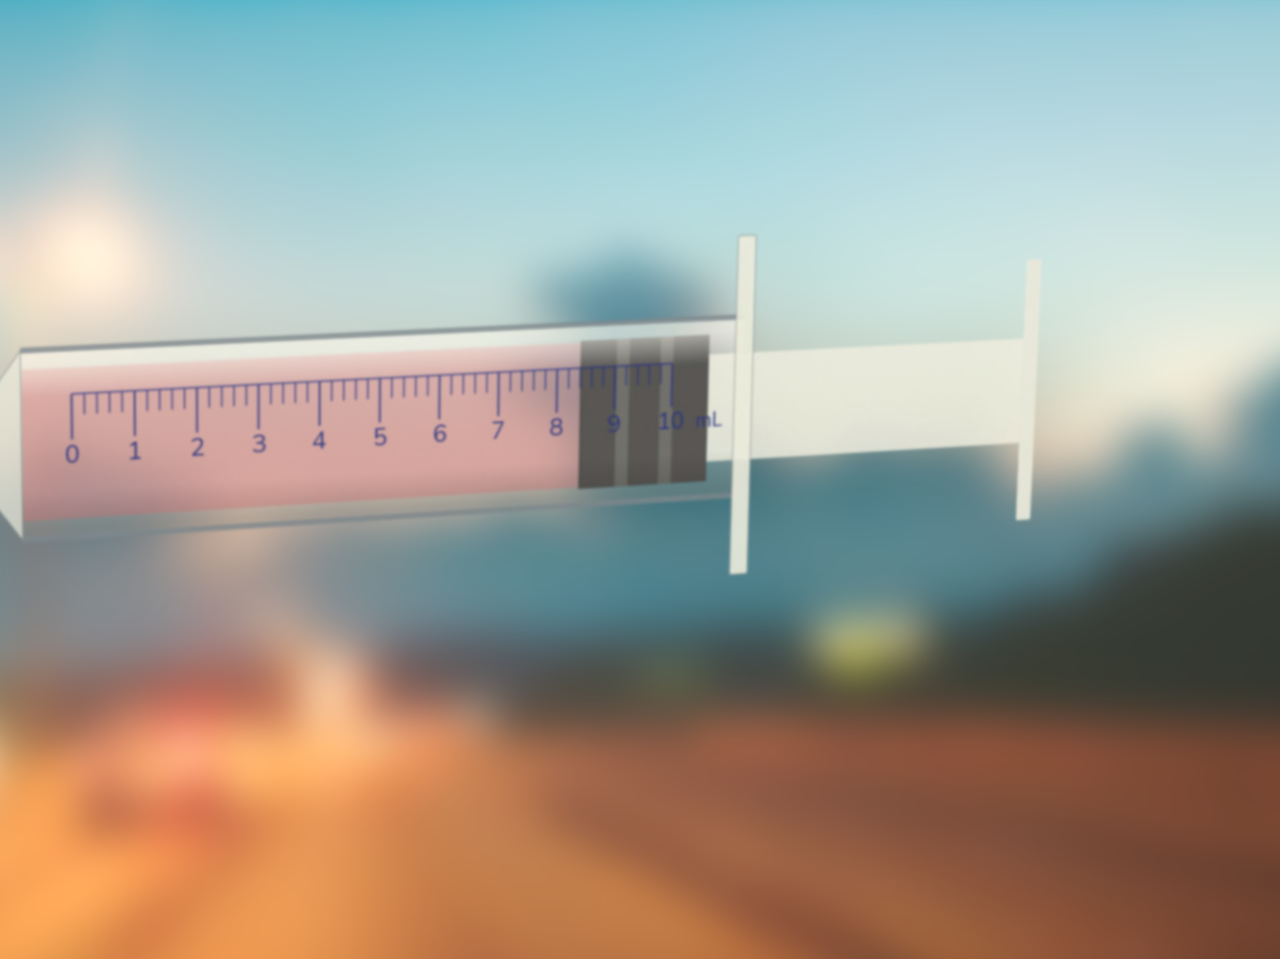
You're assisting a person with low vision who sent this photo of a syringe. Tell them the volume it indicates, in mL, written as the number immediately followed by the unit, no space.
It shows 8.4mL
